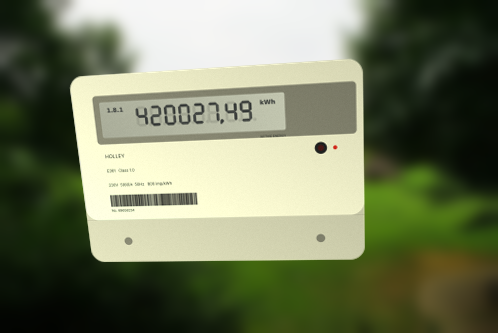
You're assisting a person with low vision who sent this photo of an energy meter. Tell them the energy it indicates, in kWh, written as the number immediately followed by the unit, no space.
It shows 420027.49kWh
